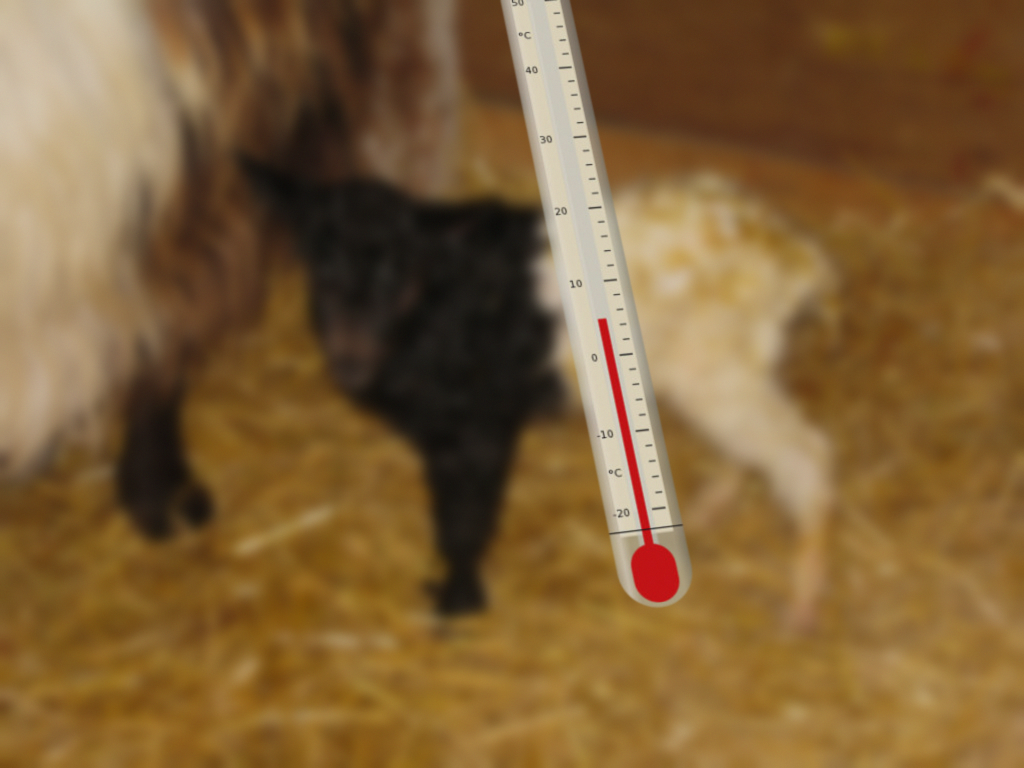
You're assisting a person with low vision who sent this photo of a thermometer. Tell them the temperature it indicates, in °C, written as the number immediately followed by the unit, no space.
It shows 5°C
